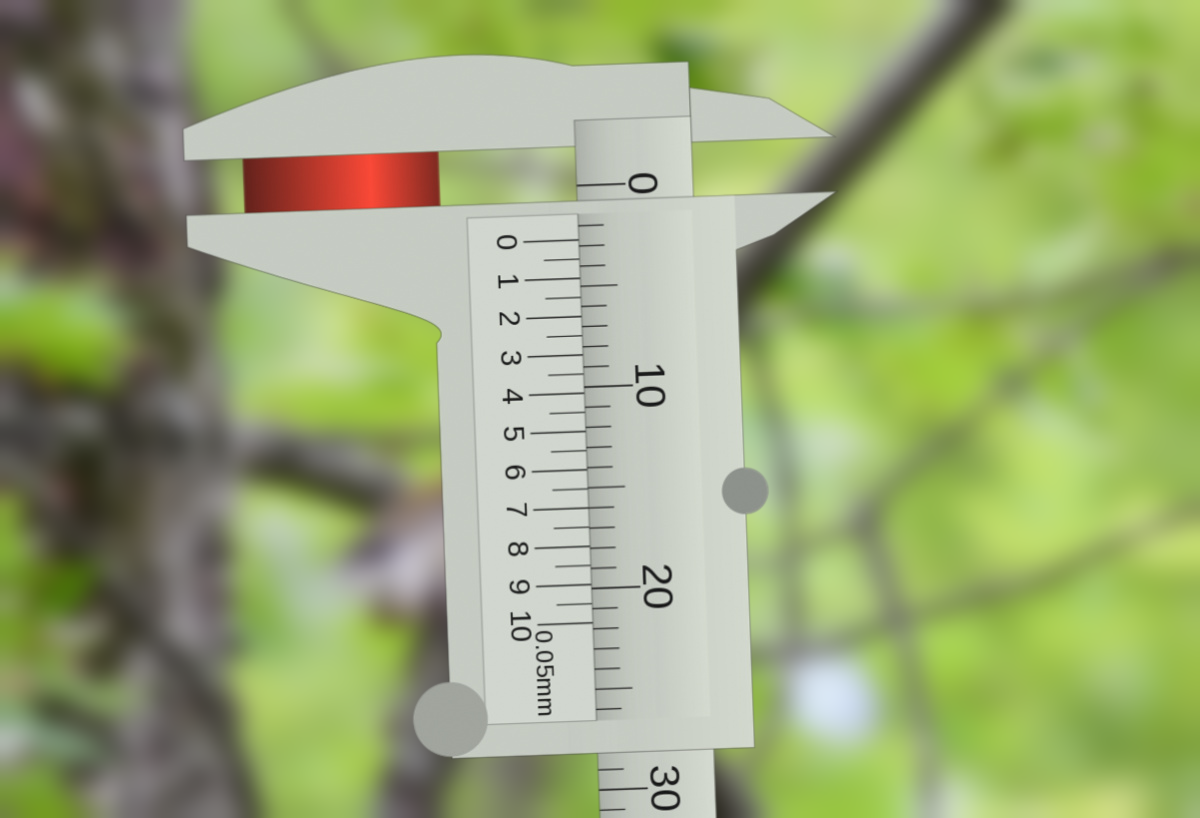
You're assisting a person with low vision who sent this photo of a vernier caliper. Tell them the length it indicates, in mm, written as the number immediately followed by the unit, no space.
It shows 2.7mm
